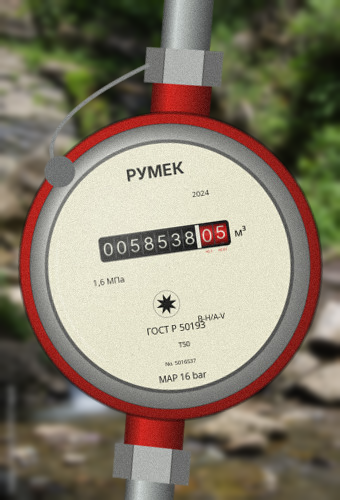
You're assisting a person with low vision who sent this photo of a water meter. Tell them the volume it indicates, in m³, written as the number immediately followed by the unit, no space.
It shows 58538.05m³
